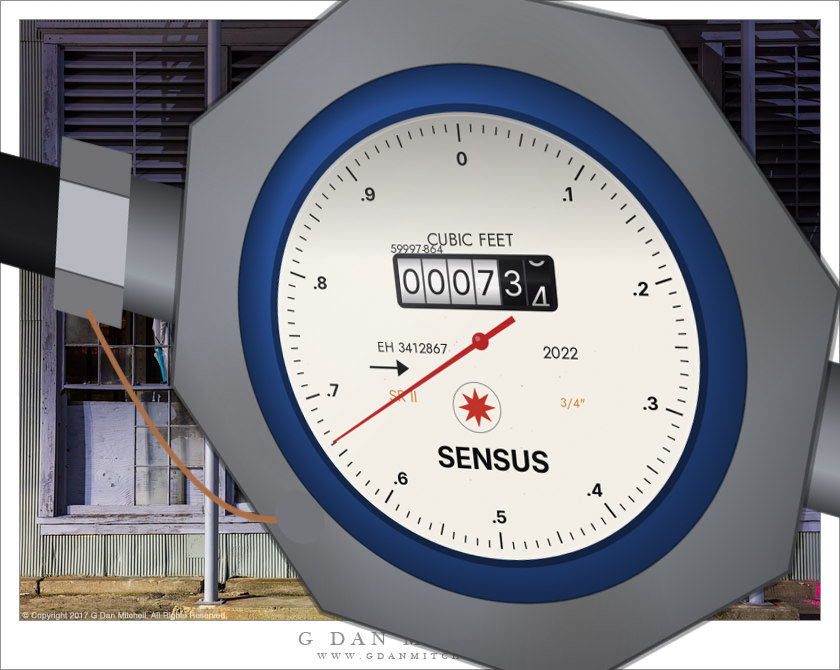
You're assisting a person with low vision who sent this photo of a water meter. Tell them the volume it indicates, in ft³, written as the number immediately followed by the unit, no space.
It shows 733.66ft³
